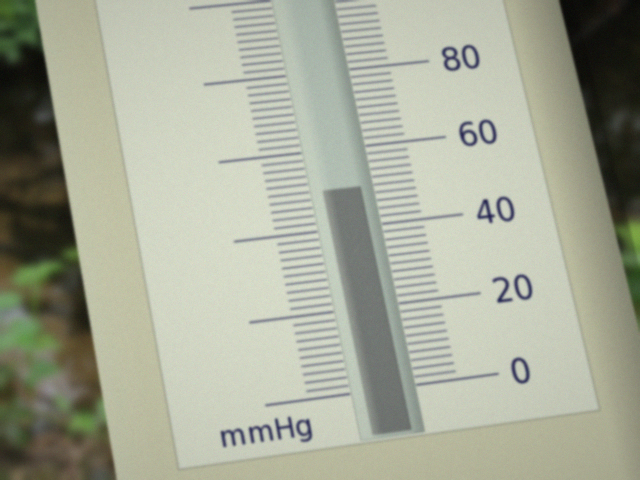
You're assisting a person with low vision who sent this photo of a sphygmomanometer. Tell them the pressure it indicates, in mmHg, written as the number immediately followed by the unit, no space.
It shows 50mmHg
